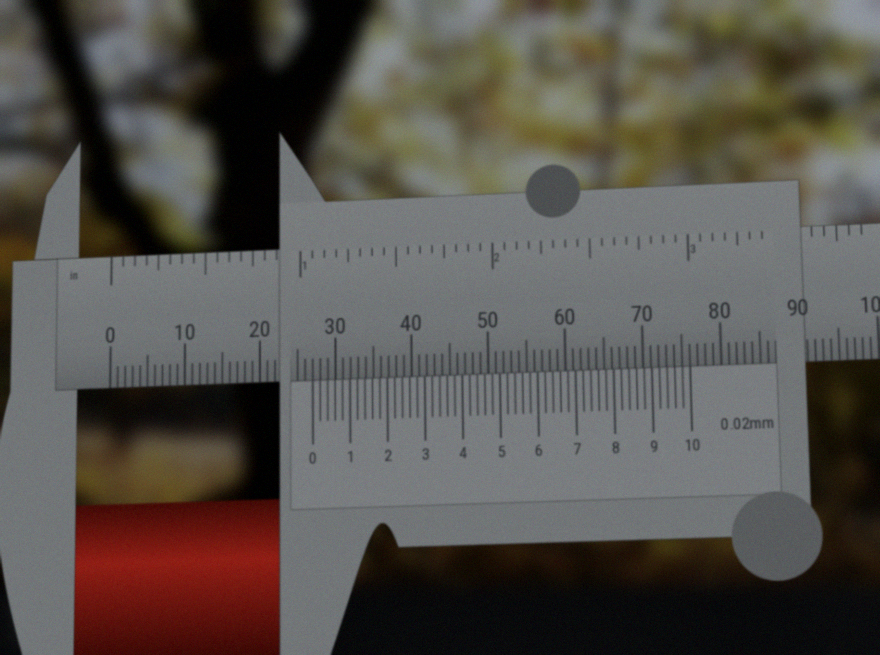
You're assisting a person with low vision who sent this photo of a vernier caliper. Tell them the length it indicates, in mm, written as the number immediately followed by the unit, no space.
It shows 27.0mm
